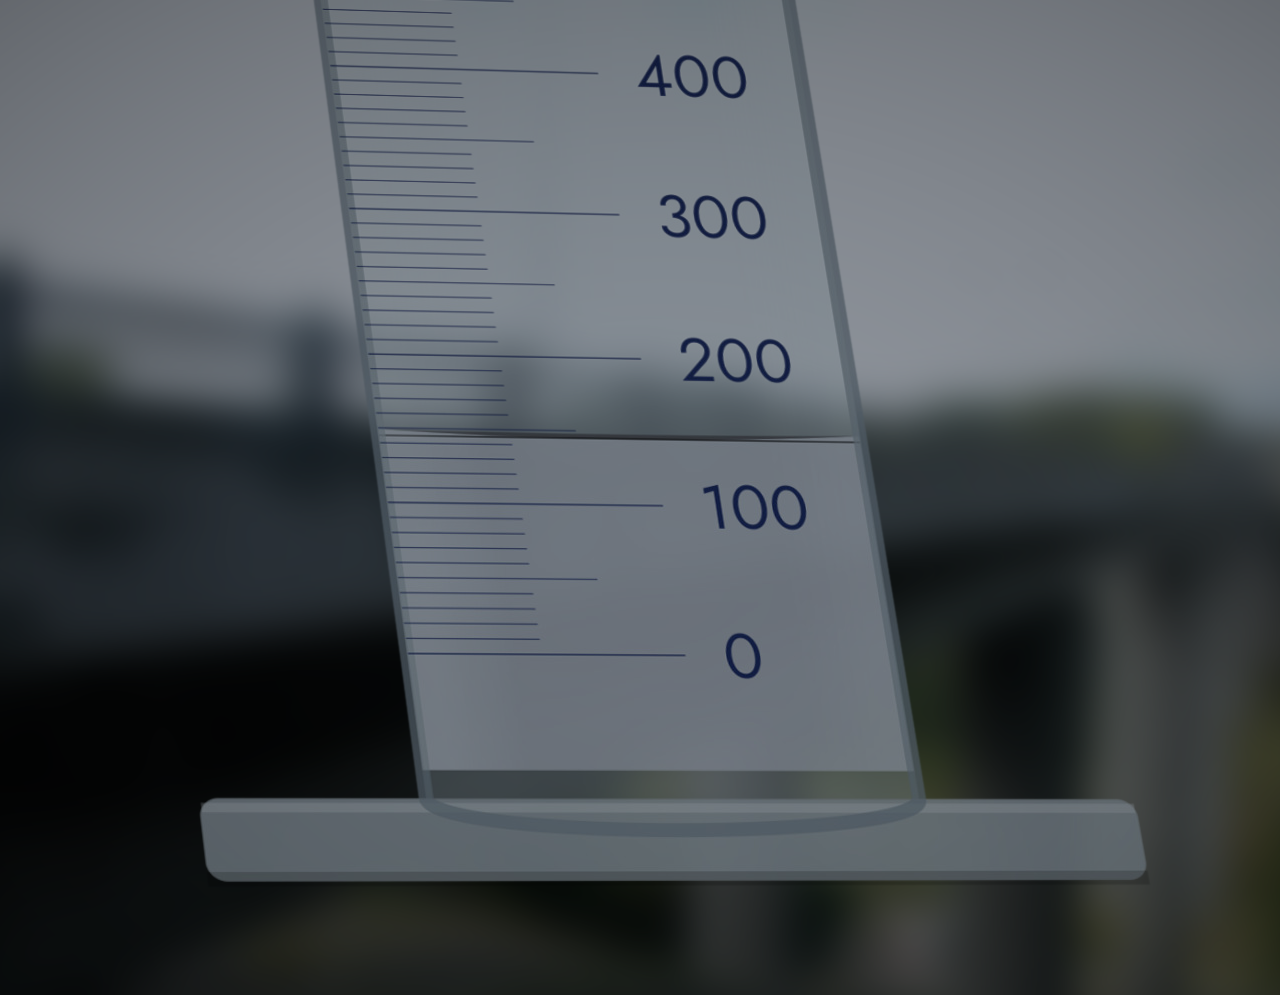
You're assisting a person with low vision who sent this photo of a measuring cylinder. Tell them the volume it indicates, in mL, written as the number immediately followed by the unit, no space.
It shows 145mL
